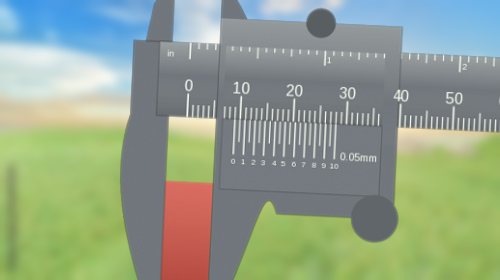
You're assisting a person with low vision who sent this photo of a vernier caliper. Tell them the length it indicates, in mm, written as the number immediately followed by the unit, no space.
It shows 9.0mm
